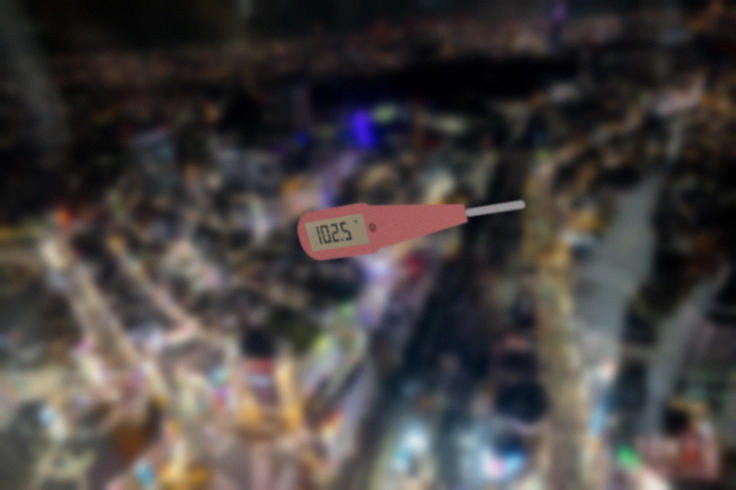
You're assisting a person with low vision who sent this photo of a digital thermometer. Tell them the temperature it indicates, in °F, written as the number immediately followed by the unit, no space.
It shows 102.5°F
